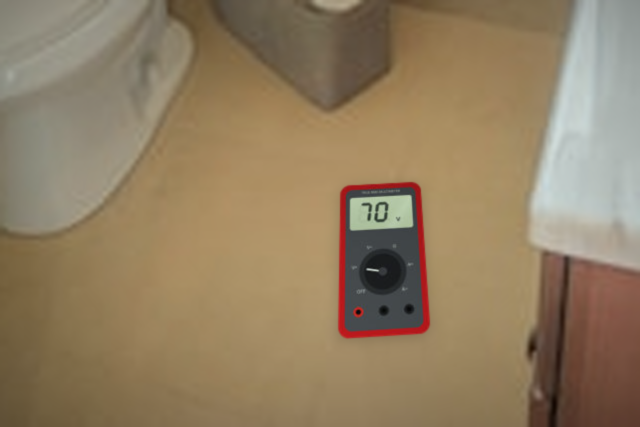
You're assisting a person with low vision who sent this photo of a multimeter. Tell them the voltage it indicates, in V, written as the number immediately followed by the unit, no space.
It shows 70V
